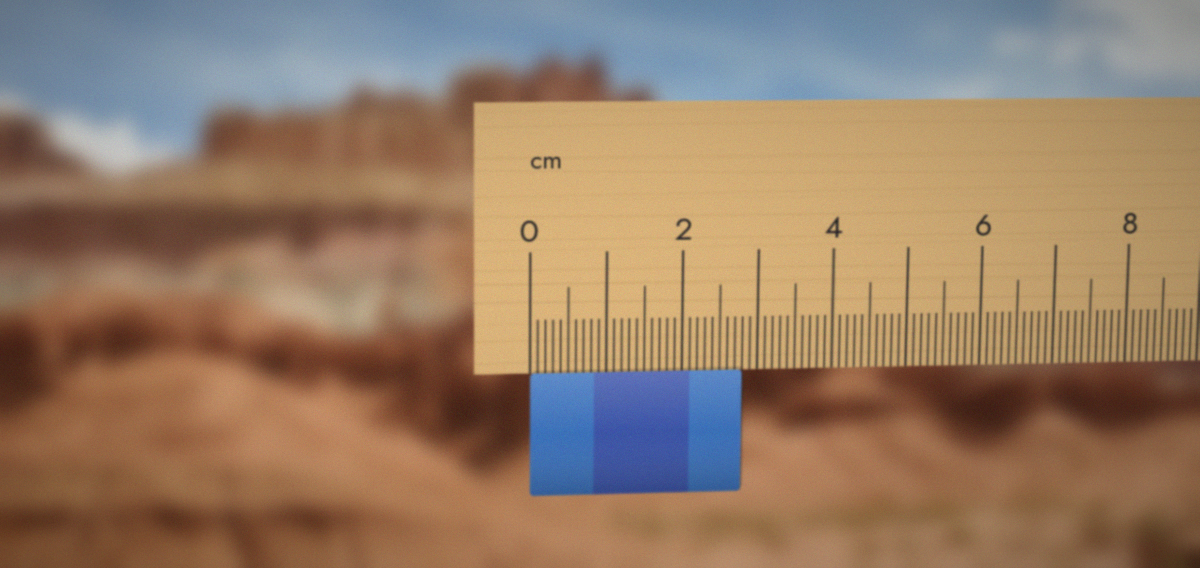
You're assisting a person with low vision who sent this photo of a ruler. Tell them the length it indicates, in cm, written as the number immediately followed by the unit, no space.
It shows 2.8cm
